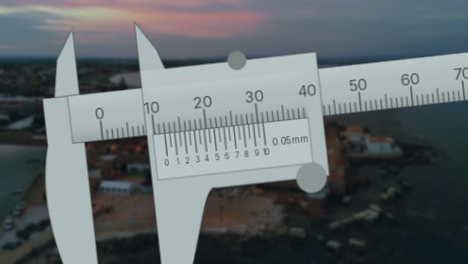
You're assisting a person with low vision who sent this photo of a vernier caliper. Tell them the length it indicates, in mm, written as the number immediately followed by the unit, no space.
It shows 12.0mm
